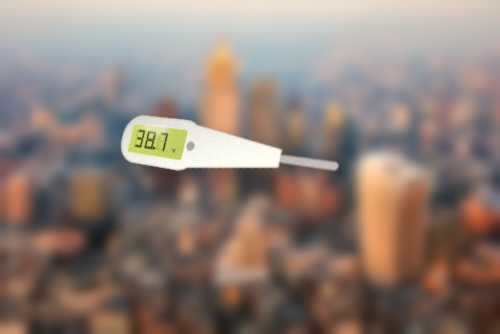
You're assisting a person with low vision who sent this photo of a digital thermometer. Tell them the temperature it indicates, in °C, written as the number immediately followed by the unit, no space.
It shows 38.7°C
